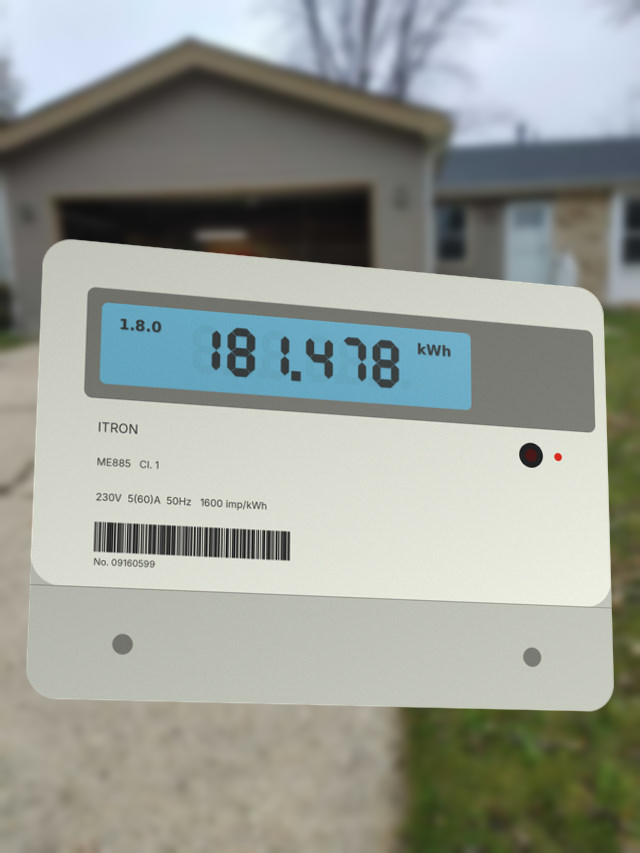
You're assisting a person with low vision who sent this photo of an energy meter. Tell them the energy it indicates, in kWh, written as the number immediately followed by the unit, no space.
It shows 181.478kWh
